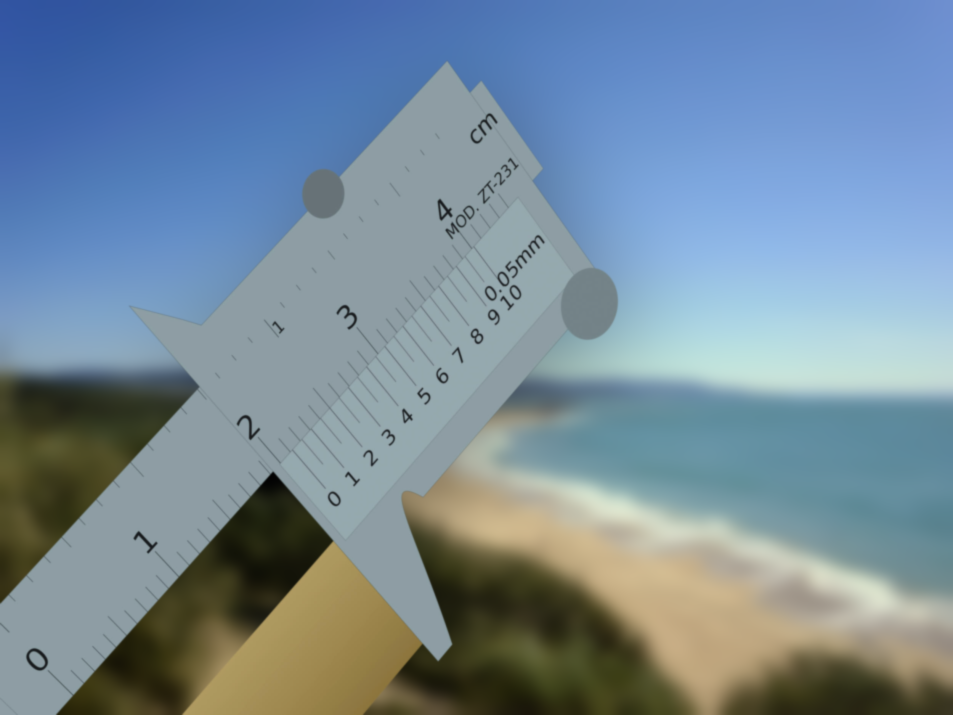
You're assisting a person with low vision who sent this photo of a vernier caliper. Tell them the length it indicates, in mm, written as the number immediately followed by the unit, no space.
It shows 21.2mm
